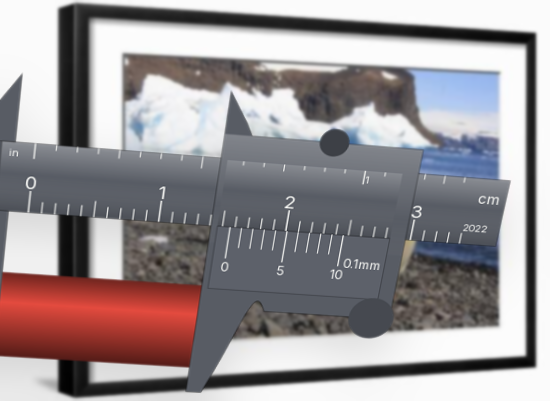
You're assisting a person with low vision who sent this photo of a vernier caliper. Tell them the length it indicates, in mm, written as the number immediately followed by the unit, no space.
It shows 15.6mm
